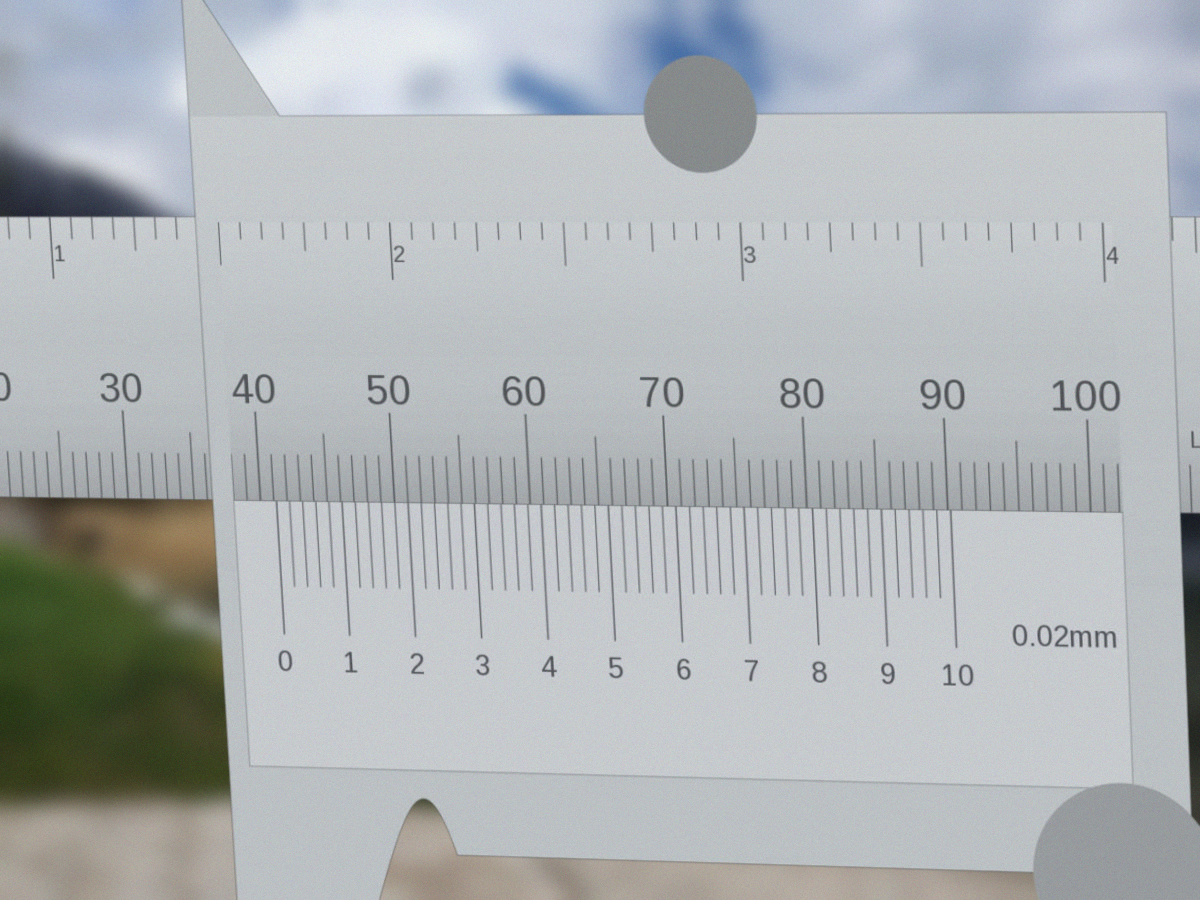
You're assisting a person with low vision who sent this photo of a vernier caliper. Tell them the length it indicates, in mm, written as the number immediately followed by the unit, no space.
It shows 41.2mm
